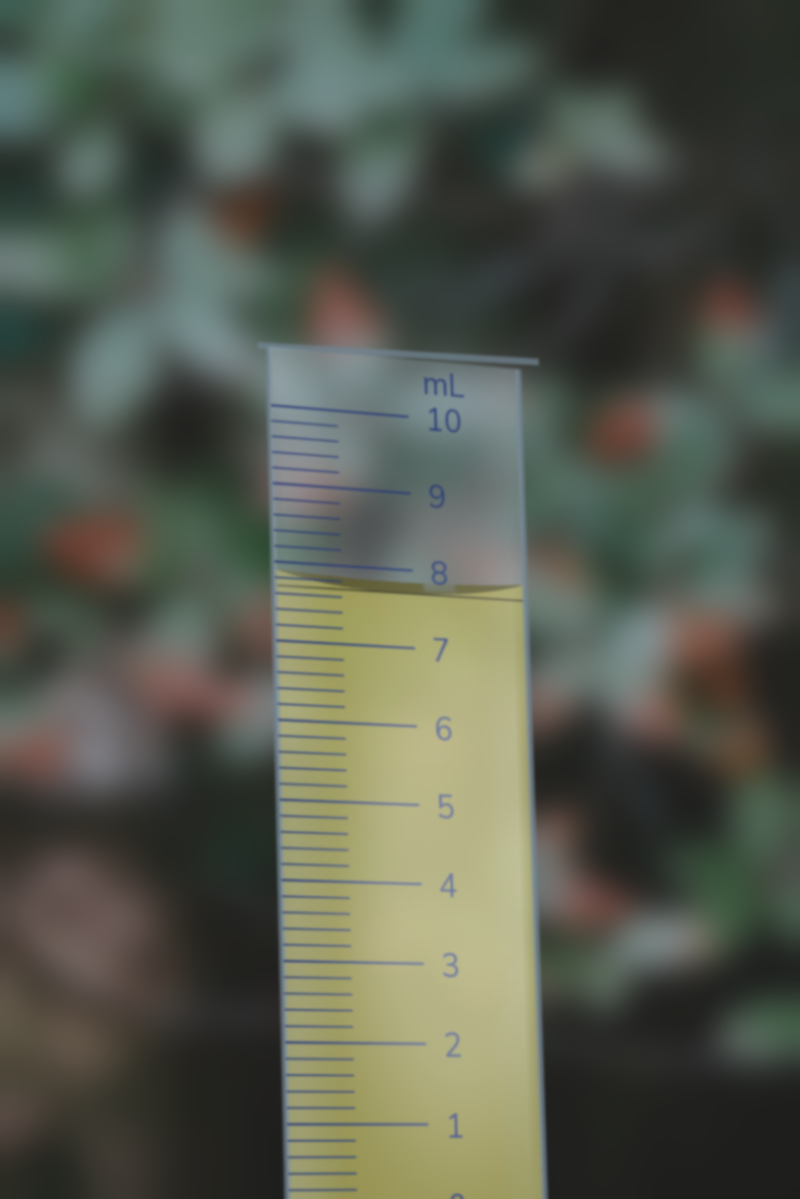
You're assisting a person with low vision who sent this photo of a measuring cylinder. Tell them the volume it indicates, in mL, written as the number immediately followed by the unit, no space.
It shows 7.7mL
